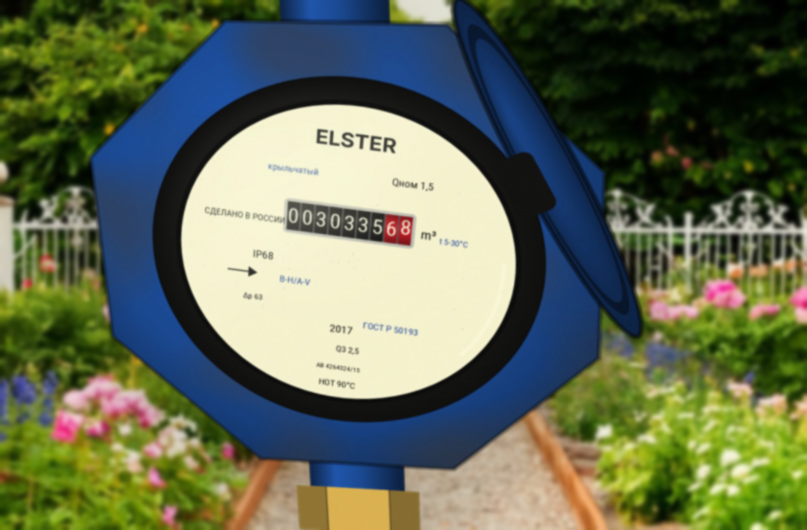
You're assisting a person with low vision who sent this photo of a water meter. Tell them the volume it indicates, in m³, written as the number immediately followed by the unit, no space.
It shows 30335.68m³
